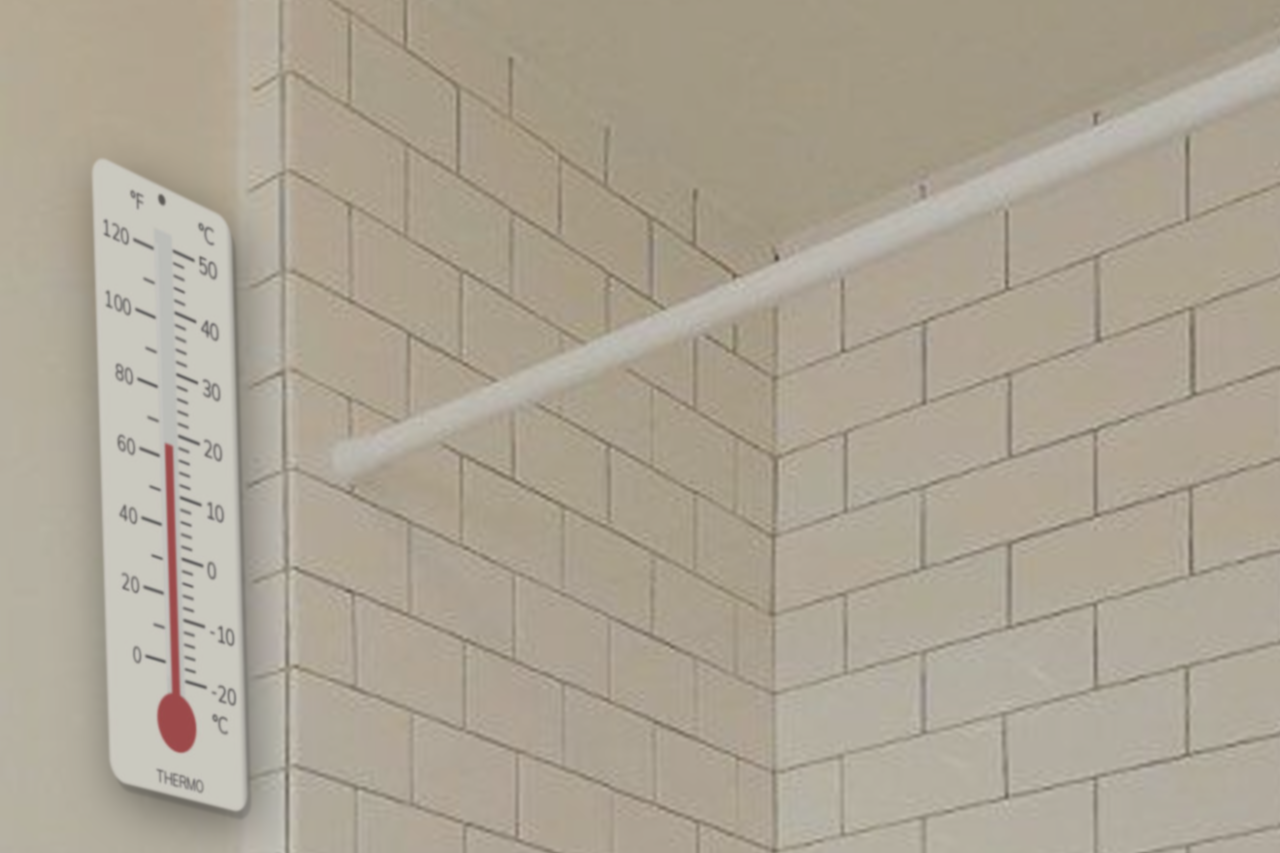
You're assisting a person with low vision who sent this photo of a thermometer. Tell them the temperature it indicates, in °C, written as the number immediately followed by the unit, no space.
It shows 18°C
